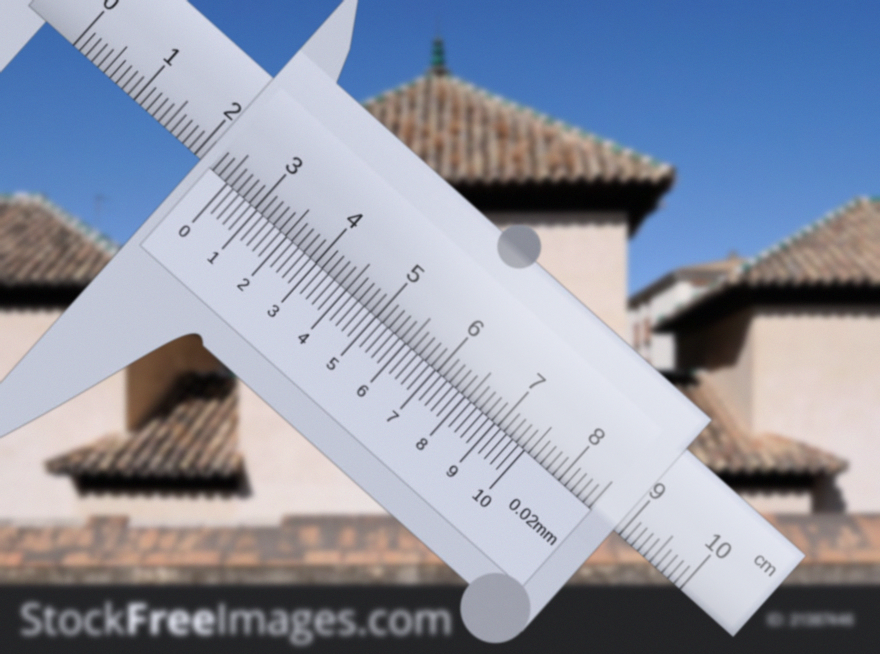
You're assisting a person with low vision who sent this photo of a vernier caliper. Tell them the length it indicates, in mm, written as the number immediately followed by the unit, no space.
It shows 25.4mm
